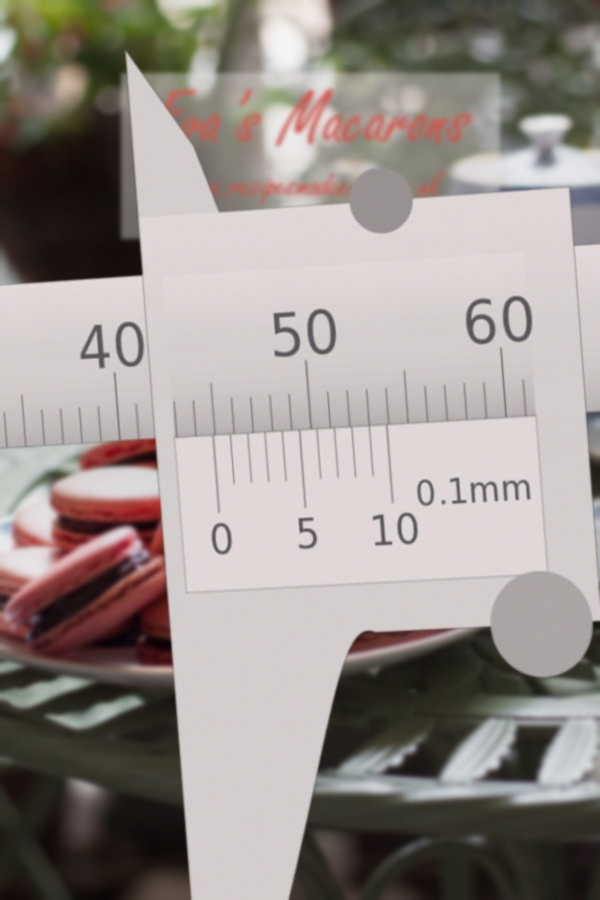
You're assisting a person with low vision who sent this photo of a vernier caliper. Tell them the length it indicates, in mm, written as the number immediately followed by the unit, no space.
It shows 44.9mm
